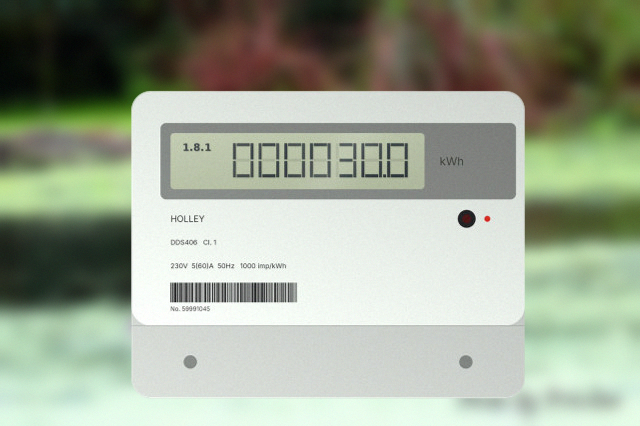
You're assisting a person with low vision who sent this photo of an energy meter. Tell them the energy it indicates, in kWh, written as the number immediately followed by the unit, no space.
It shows 30.0kWh
